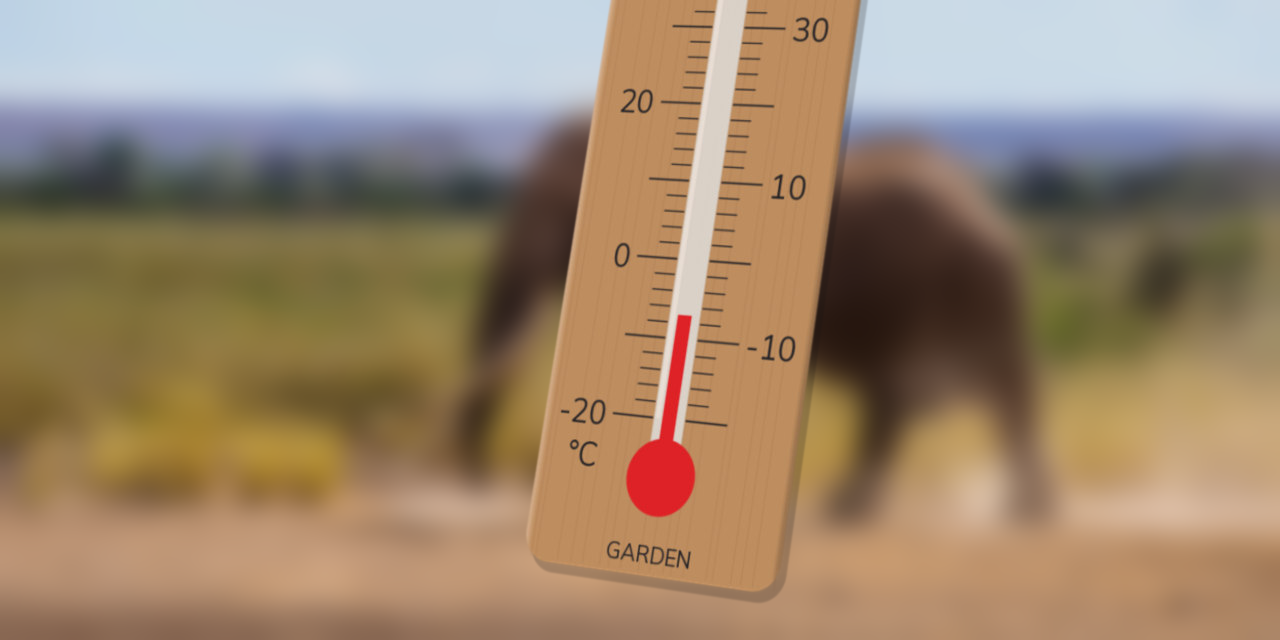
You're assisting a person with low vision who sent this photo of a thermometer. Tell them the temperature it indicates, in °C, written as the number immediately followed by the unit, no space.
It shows -7°C
